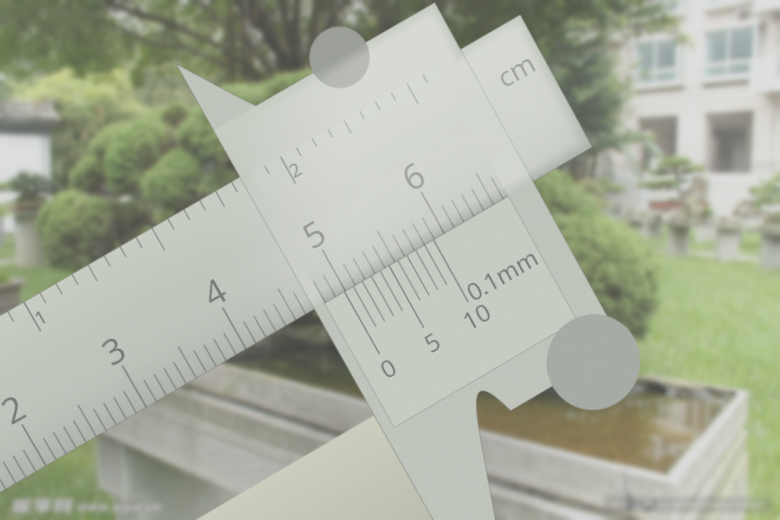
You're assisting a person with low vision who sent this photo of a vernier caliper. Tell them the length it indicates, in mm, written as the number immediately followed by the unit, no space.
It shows 49.9mm
